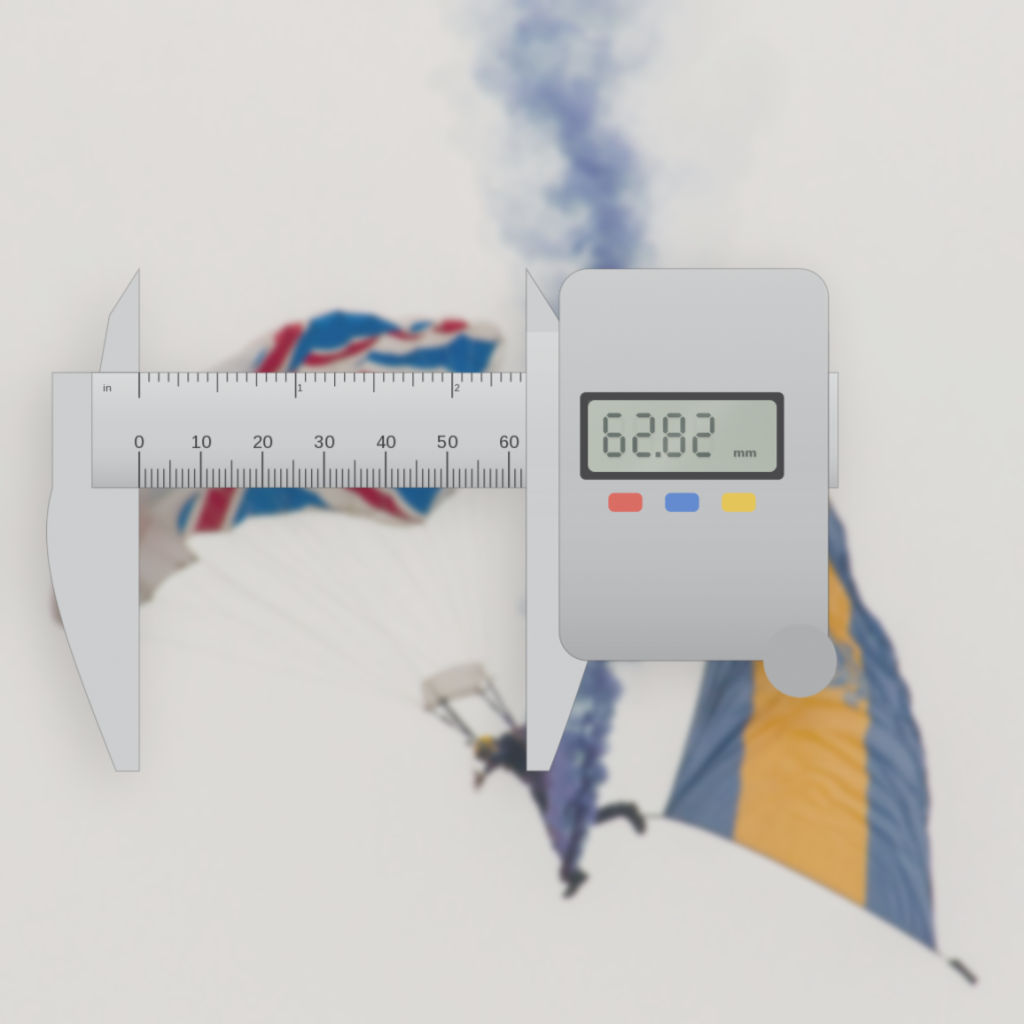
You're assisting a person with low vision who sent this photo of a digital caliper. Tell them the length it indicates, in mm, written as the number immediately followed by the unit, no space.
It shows 62.82mm
